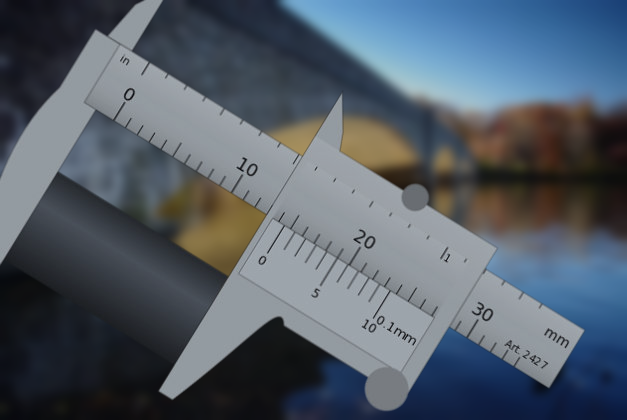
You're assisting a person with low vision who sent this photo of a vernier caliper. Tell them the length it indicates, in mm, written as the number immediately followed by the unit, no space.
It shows 14.5mm
